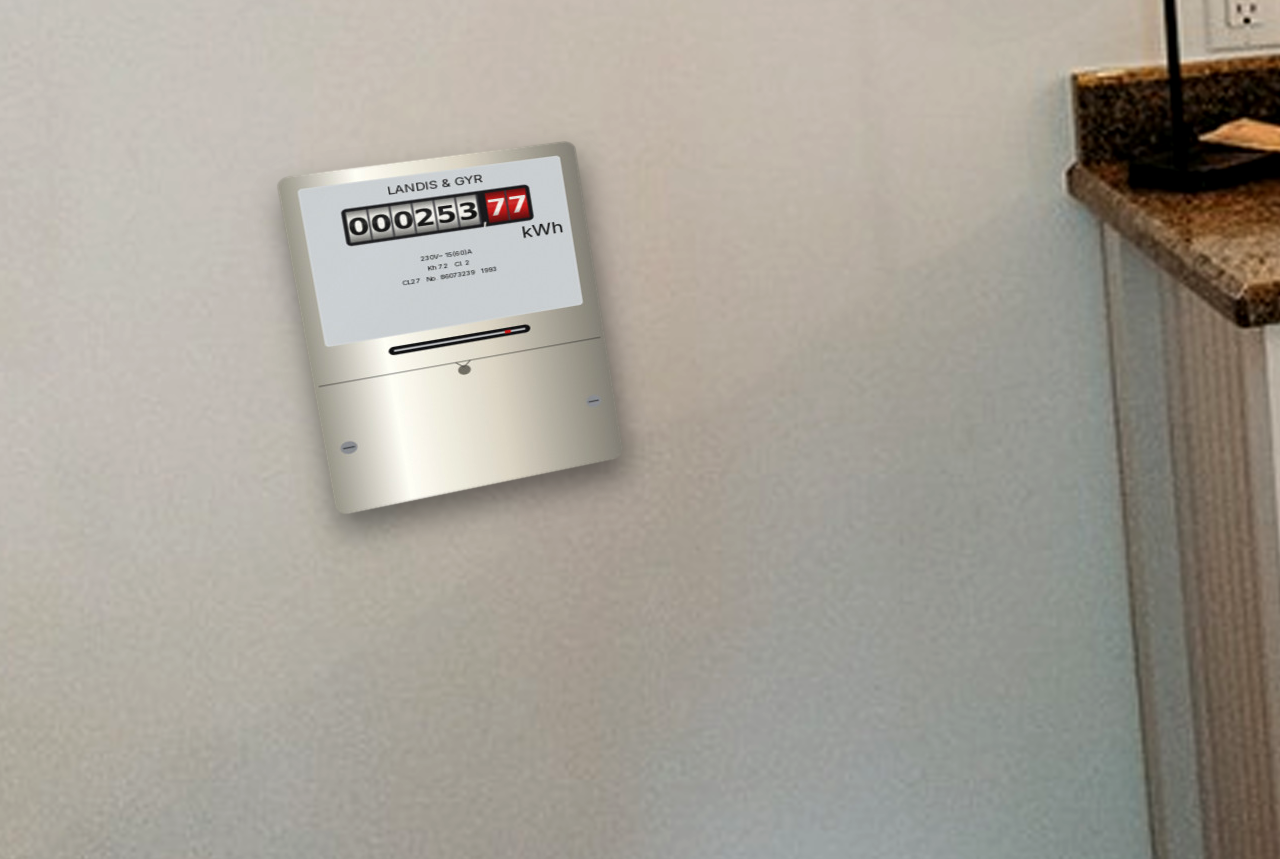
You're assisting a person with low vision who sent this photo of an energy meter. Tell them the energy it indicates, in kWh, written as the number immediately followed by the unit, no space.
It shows 253.77kWh
